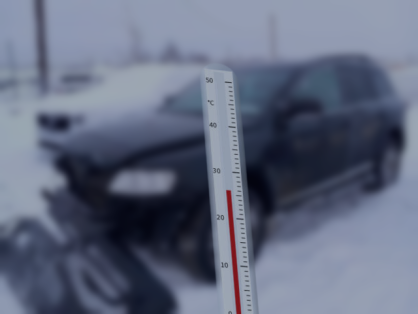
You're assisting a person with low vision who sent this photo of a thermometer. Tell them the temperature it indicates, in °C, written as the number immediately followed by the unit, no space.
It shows 26°C
